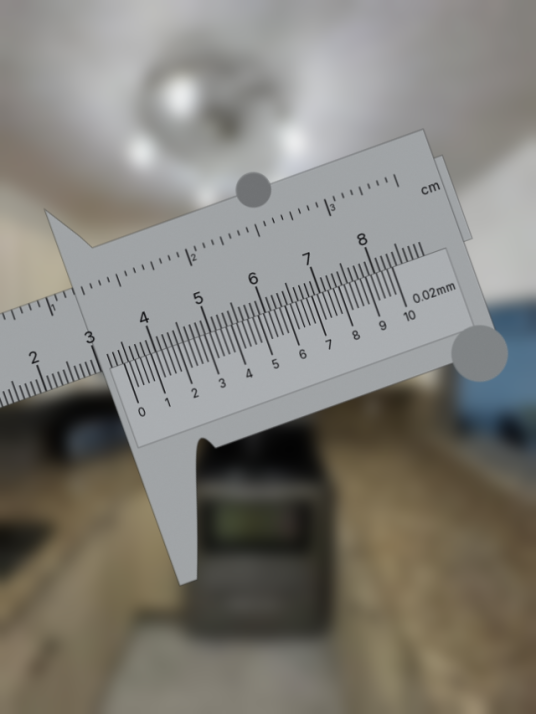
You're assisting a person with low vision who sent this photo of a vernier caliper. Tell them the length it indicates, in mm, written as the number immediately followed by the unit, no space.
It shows 34.2mm
